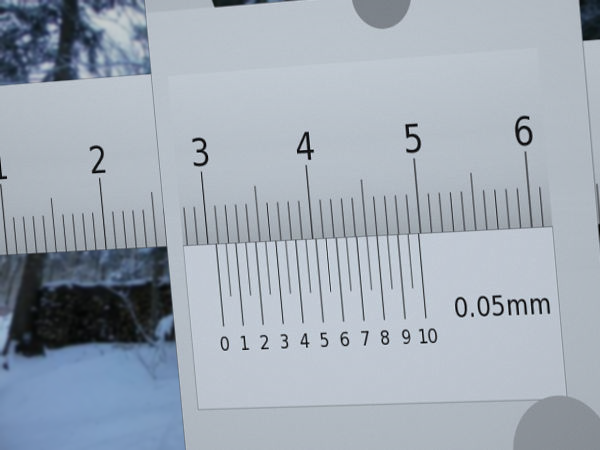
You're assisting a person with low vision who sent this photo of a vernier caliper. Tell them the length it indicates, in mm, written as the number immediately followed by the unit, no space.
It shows 30.8mm
